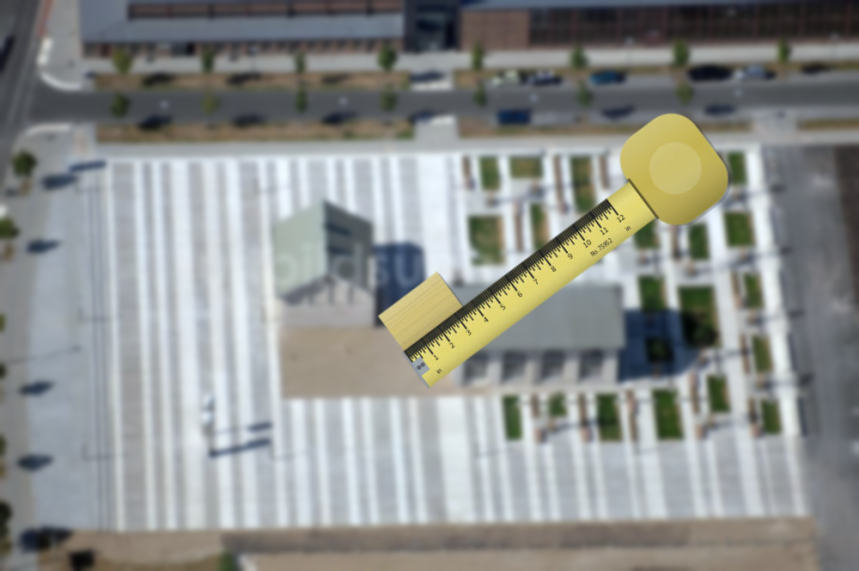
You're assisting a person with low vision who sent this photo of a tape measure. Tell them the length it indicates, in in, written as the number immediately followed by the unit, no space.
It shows 3.5in
